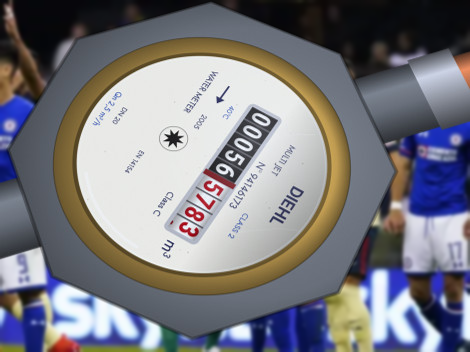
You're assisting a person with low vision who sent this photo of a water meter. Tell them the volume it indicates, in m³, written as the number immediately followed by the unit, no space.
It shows 56.5783m³
